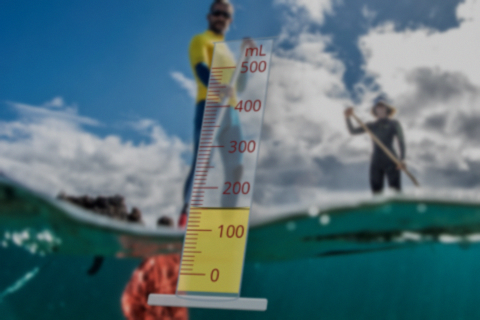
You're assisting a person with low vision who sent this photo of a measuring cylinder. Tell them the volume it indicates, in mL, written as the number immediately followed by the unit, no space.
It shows 150mL
